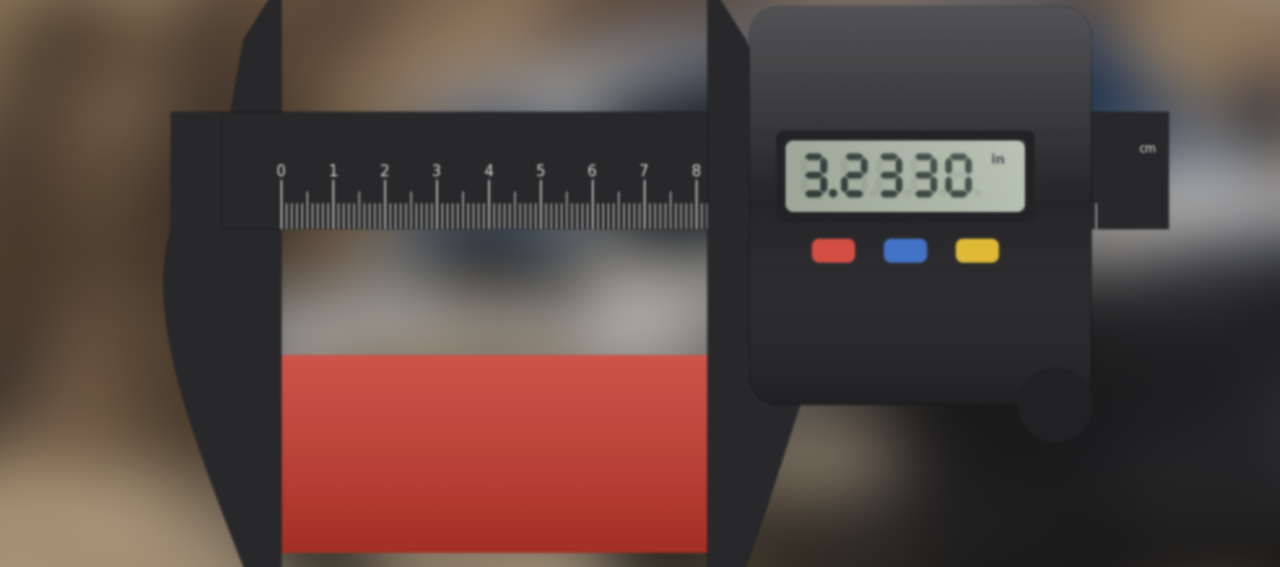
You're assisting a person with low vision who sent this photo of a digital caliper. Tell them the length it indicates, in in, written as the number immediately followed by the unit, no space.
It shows 3.2330in
